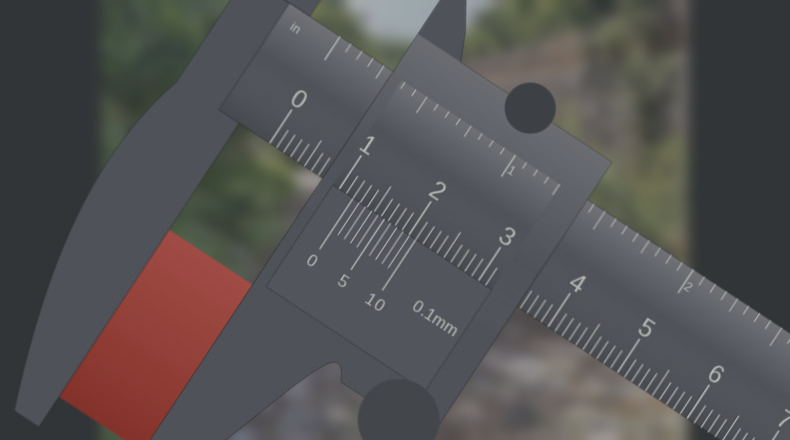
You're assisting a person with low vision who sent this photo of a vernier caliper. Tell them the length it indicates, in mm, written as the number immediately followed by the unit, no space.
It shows 12.0mm
